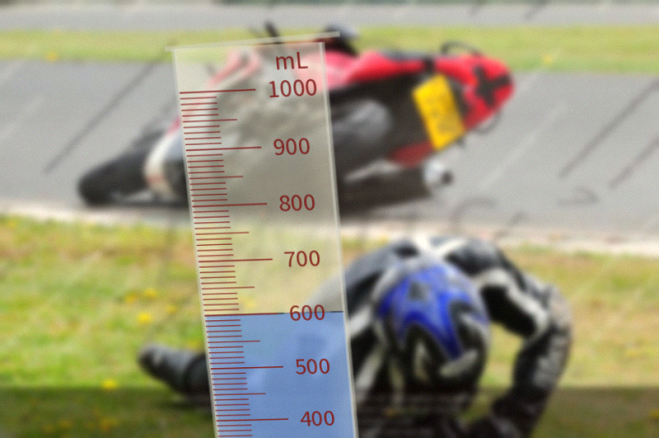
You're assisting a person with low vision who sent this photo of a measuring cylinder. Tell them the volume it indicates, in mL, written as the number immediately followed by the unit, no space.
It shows 600mL
